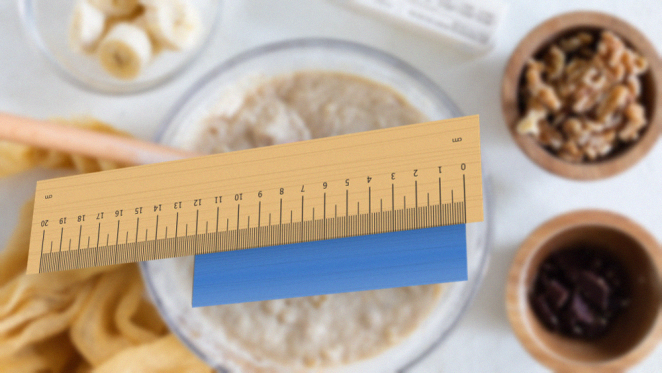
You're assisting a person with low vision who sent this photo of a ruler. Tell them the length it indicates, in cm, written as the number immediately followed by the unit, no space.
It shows 12cm
